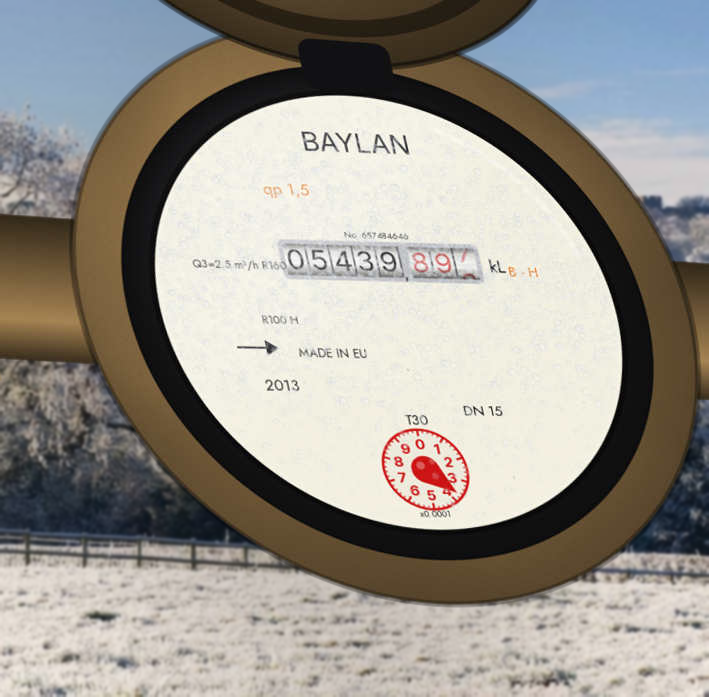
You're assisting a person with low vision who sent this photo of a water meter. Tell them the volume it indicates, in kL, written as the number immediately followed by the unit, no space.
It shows 5439.8973kL
